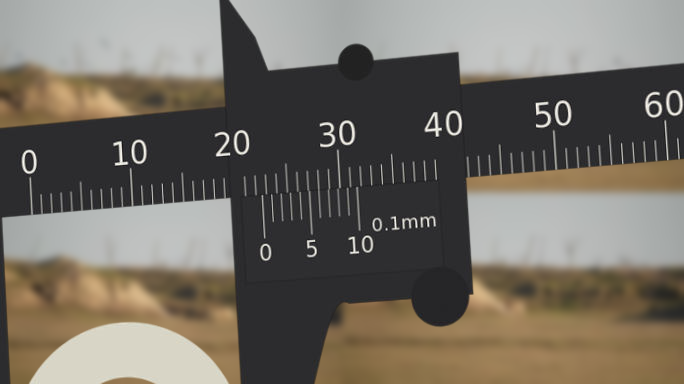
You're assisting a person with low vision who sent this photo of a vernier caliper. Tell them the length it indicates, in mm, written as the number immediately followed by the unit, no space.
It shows 22.6mm
